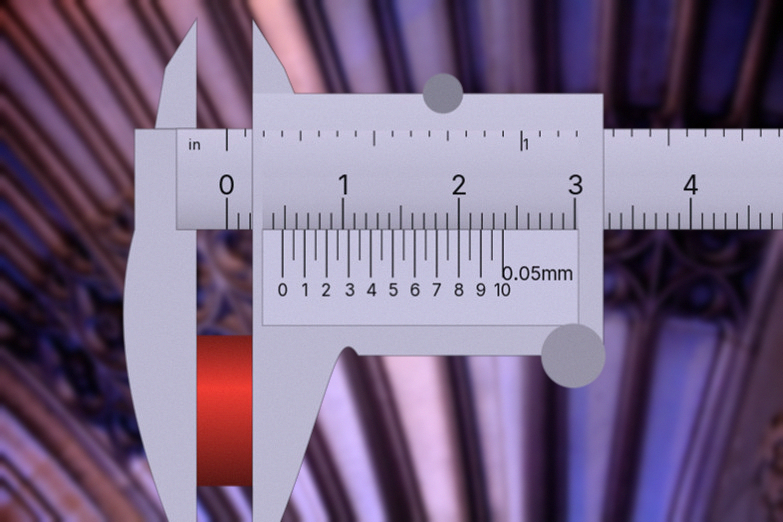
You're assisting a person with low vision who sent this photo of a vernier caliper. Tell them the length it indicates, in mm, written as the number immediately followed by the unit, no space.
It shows 4.8mm
